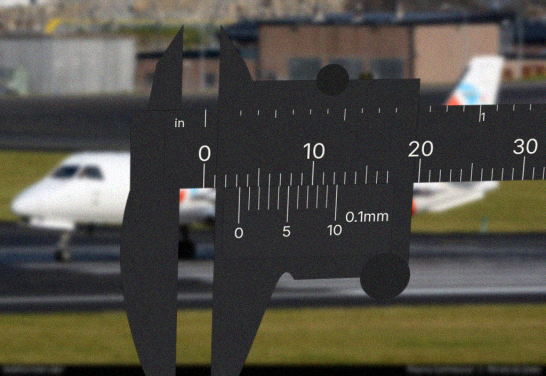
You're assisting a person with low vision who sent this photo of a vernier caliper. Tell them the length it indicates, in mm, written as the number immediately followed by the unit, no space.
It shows 3.3mm
